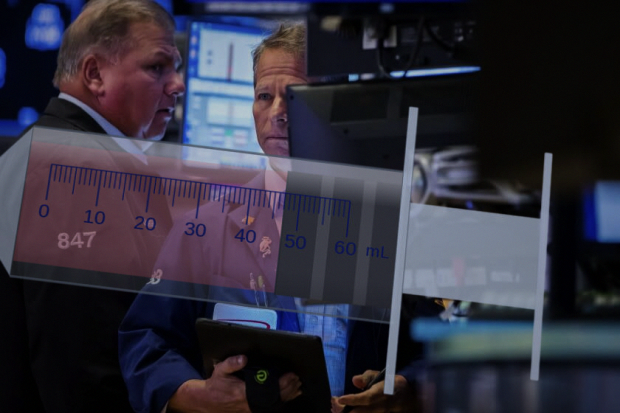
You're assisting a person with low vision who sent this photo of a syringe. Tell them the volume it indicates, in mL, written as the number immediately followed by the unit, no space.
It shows 47mL
